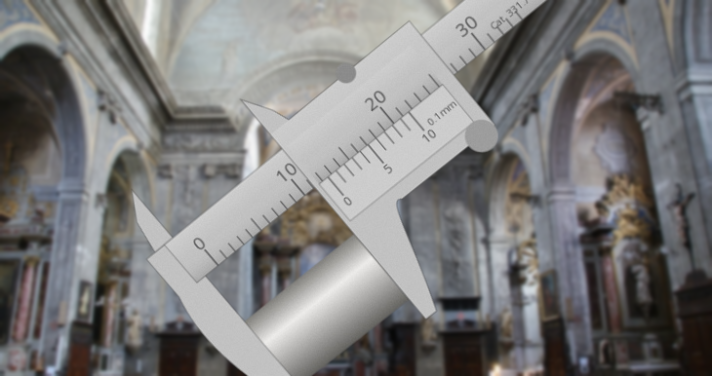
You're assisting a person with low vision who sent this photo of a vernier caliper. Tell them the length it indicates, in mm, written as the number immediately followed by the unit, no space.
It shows 12.6mm
